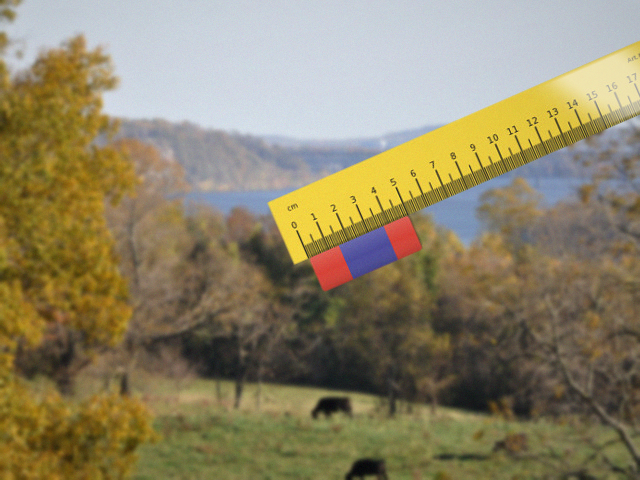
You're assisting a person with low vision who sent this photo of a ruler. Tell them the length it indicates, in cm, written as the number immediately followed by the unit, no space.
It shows 5cm
